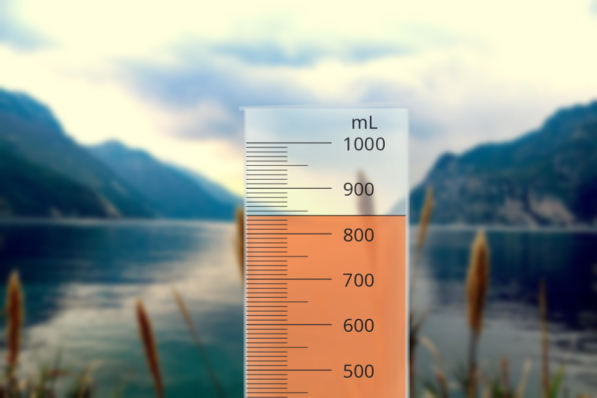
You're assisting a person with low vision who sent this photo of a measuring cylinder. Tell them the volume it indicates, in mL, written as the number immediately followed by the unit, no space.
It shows 840mL
